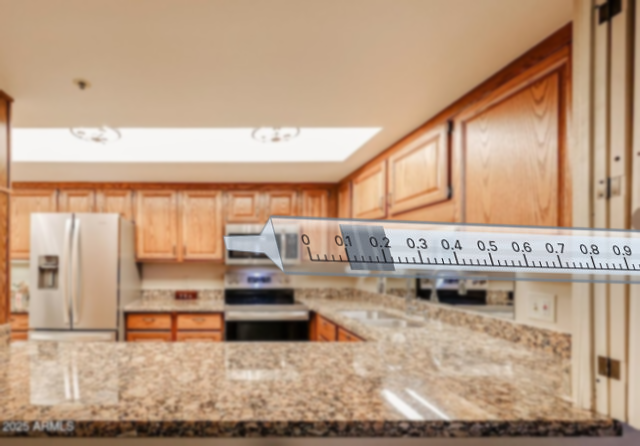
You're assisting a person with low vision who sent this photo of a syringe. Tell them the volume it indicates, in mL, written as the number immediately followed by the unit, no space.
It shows 0.1mL
